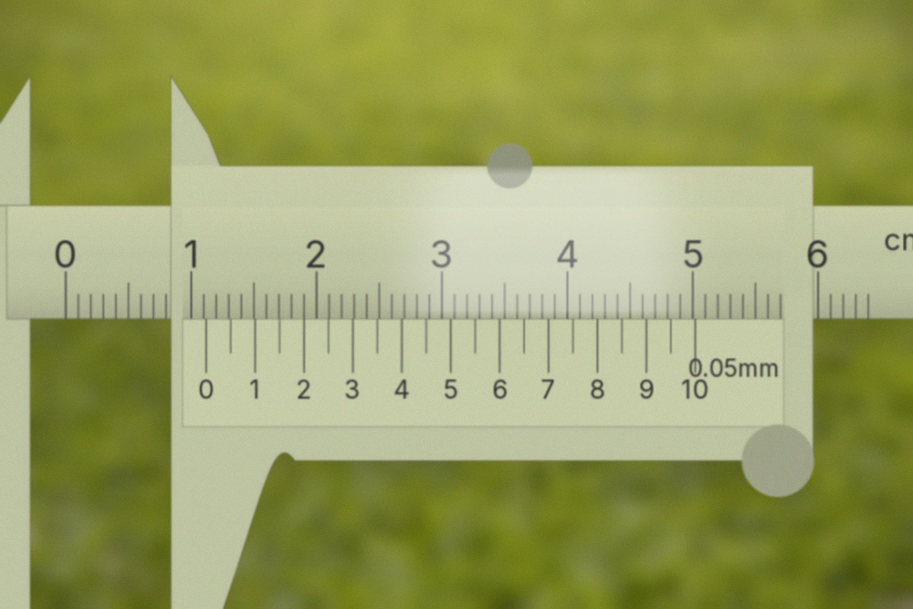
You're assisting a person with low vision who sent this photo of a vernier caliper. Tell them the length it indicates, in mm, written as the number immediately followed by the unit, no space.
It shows 11.2mm
